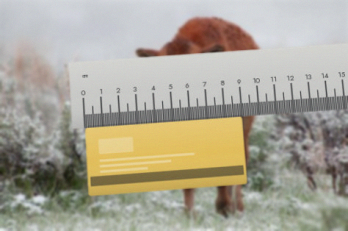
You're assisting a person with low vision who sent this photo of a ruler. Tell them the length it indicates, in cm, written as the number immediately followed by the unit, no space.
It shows 9cm
